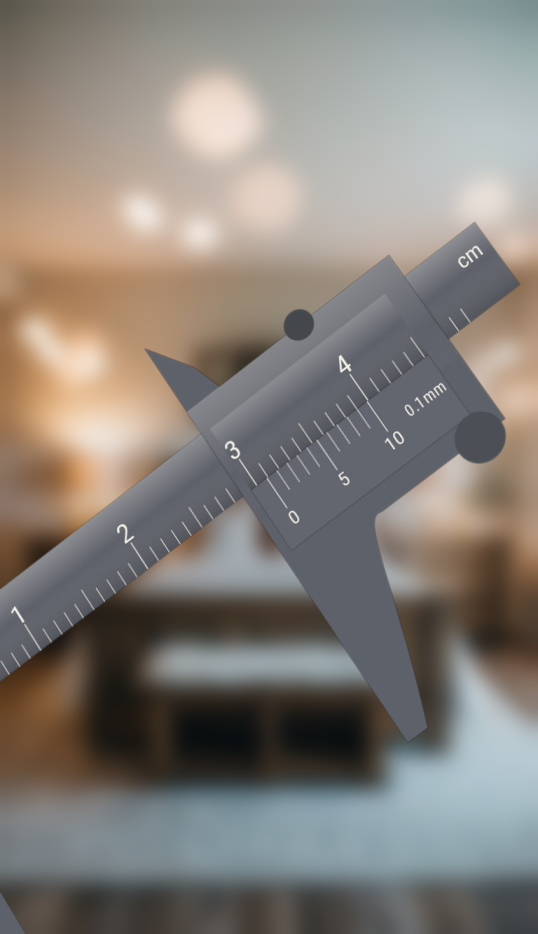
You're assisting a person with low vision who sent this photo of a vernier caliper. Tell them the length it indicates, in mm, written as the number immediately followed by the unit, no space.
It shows 30.9mm
